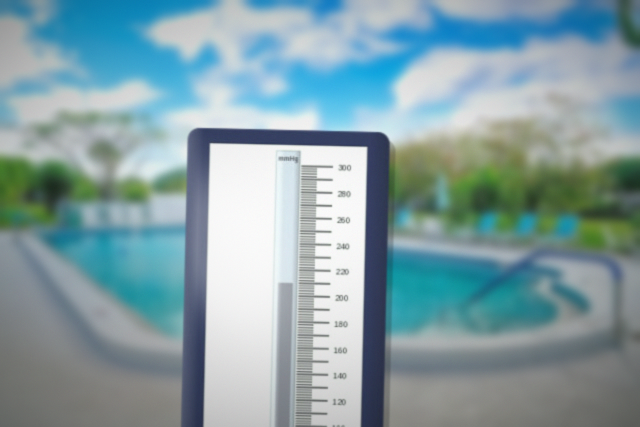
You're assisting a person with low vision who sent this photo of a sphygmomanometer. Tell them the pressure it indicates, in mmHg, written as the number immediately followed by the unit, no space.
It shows 210mmHg
